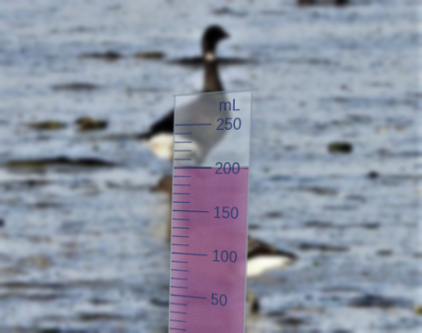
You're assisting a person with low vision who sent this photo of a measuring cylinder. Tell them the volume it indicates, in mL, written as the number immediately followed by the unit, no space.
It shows 200mL
